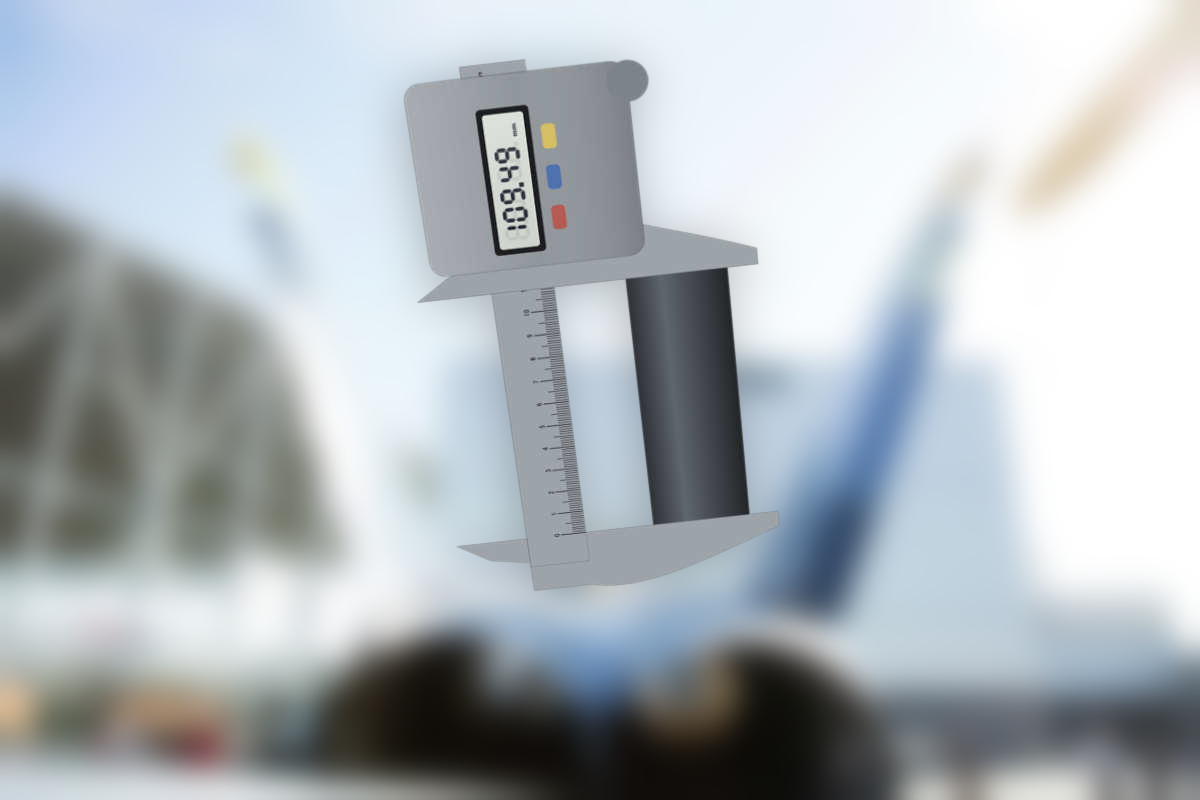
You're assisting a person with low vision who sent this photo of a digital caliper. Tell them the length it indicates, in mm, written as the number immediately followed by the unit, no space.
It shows 109.49mm
